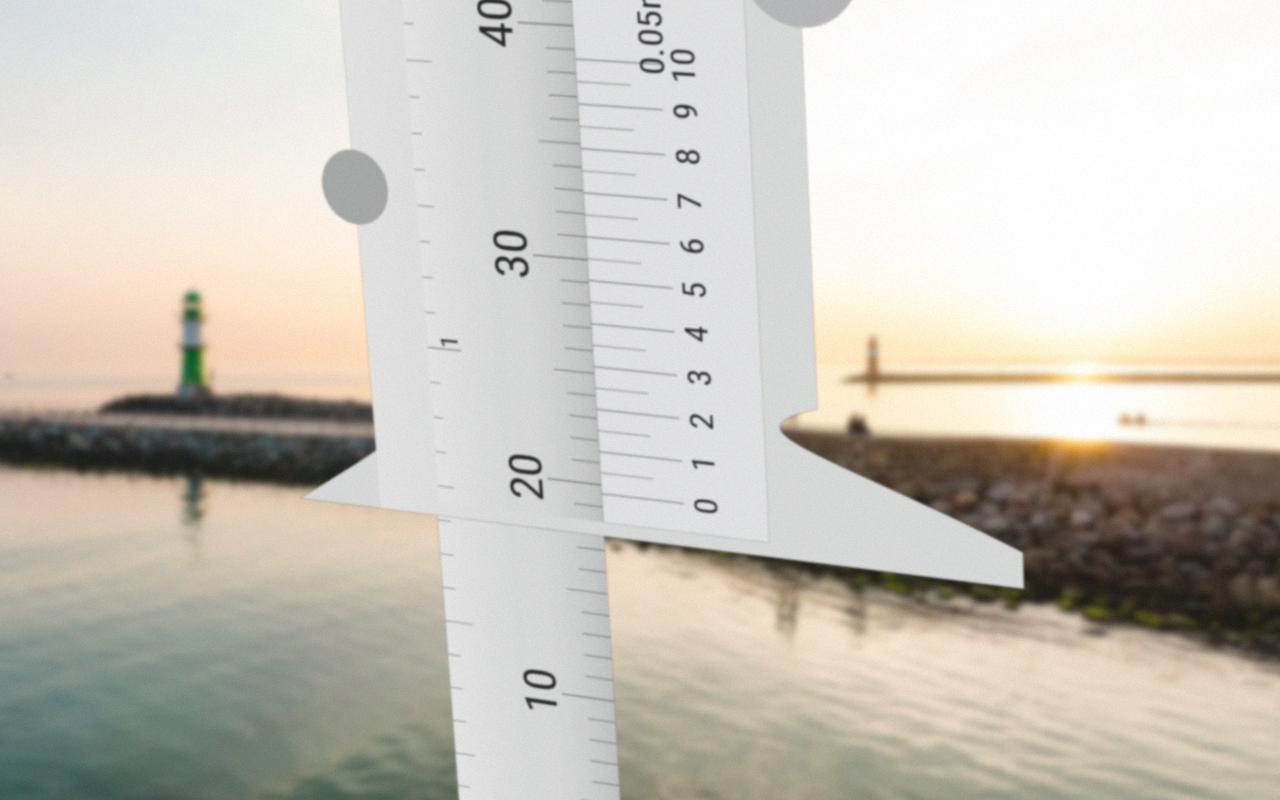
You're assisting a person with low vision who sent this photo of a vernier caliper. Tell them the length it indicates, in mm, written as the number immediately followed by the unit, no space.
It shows 19.6mm
